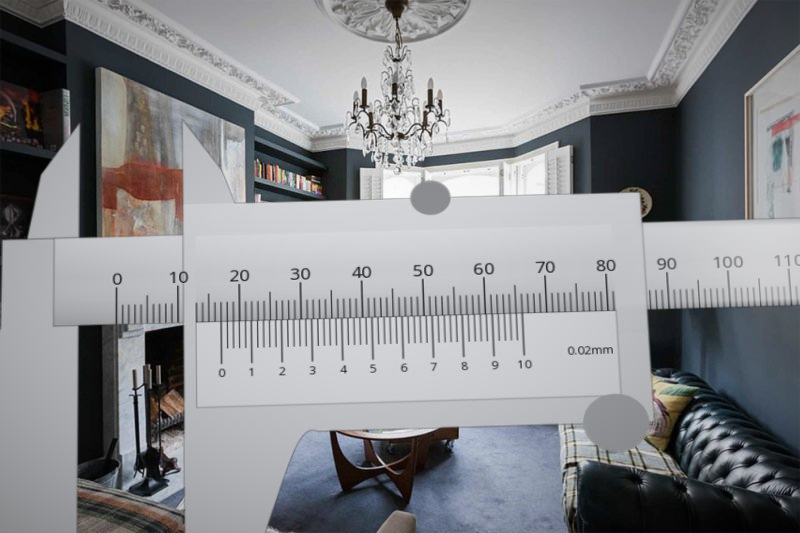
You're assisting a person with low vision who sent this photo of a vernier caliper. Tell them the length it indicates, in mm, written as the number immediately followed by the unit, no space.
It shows 17.0mm
